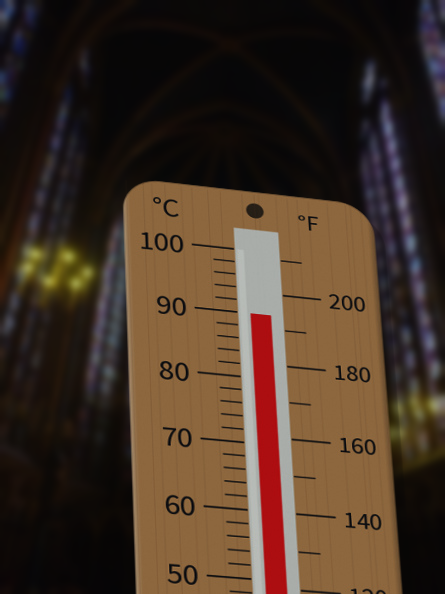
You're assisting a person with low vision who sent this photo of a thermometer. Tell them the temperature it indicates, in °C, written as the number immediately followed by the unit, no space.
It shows 90°C
